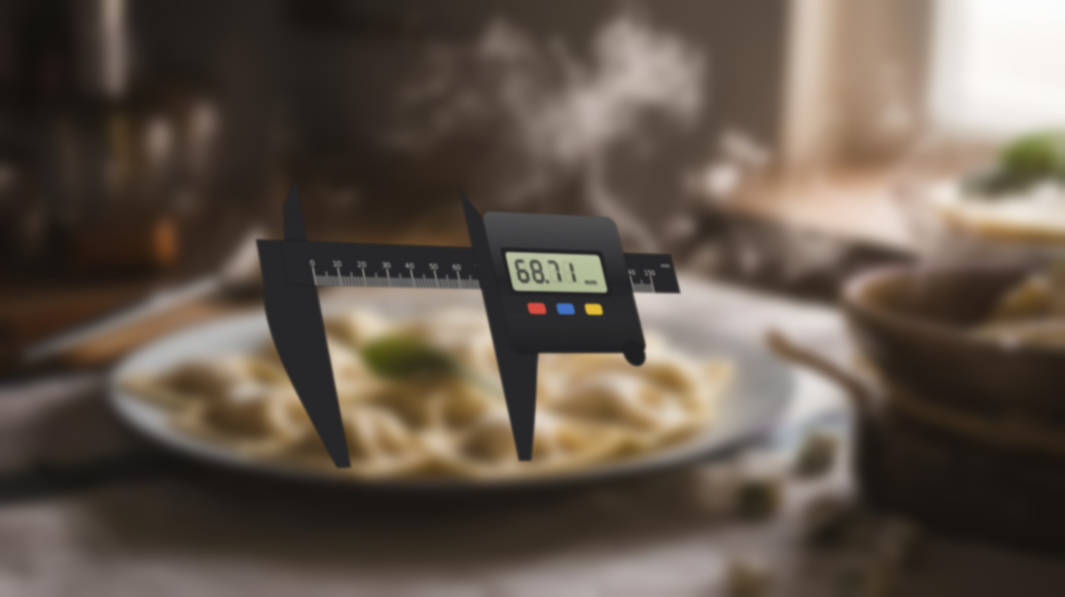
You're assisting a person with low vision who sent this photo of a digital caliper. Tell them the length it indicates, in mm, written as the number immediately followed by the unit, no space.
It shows 68.71mm
